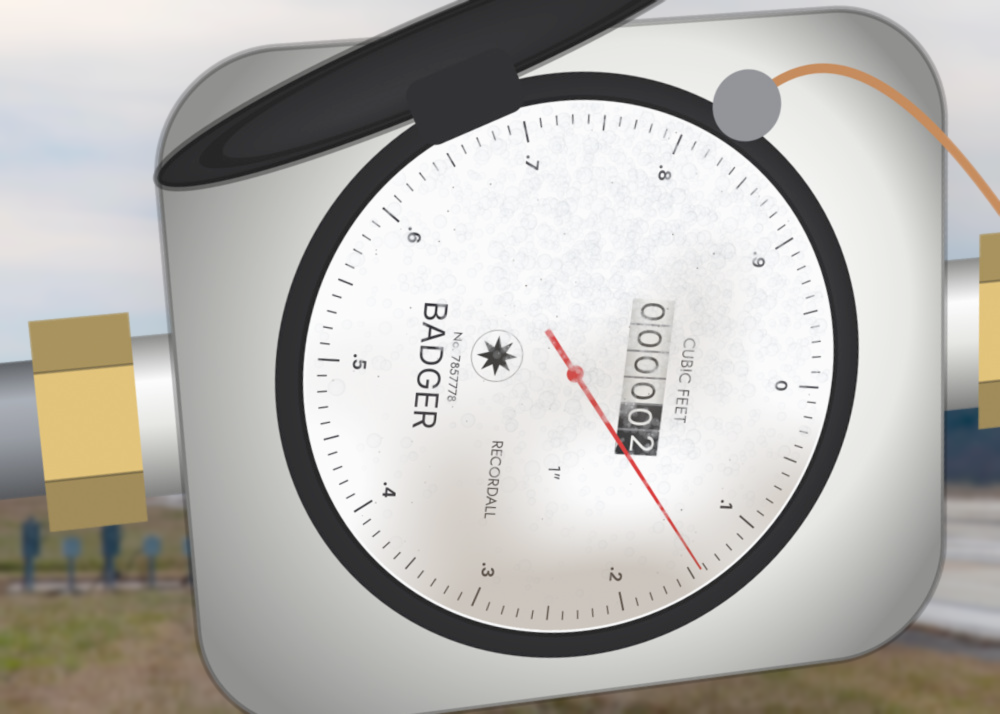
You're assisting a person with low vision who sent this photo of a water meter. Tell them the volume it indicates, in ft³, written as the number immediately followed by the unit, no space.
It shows 2.14ft³
